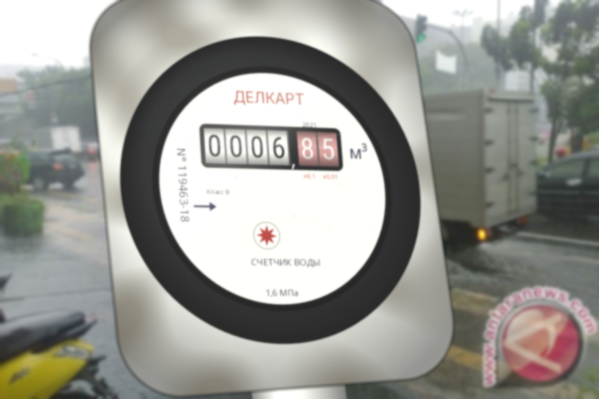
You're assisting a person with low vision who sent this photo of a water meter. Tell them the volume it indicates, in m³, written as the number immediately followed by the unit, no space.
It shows 6.85m³
